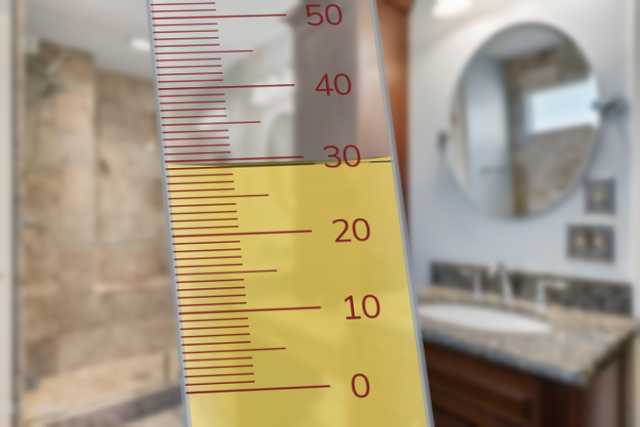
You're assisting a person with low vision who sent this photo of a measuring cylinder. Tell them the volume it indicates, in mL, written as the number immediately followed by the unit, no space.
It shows 29mL
